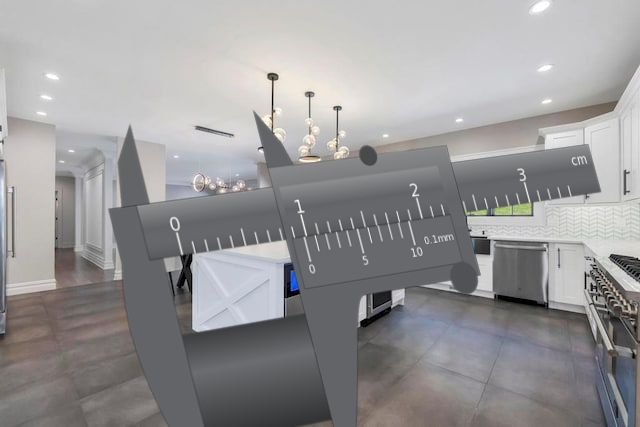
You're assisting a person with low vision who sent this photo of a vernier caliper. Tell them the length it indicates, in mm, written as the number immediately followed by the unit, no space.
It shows 9.8mm
